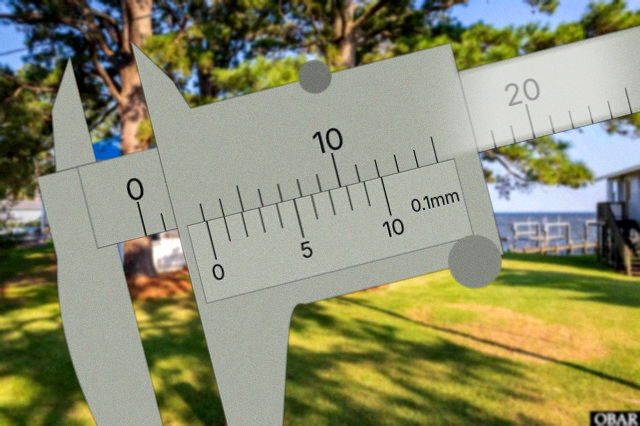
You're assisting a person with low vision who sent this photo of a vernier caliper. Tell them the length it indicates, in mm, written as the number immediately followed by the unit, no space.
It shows 3.1mm
